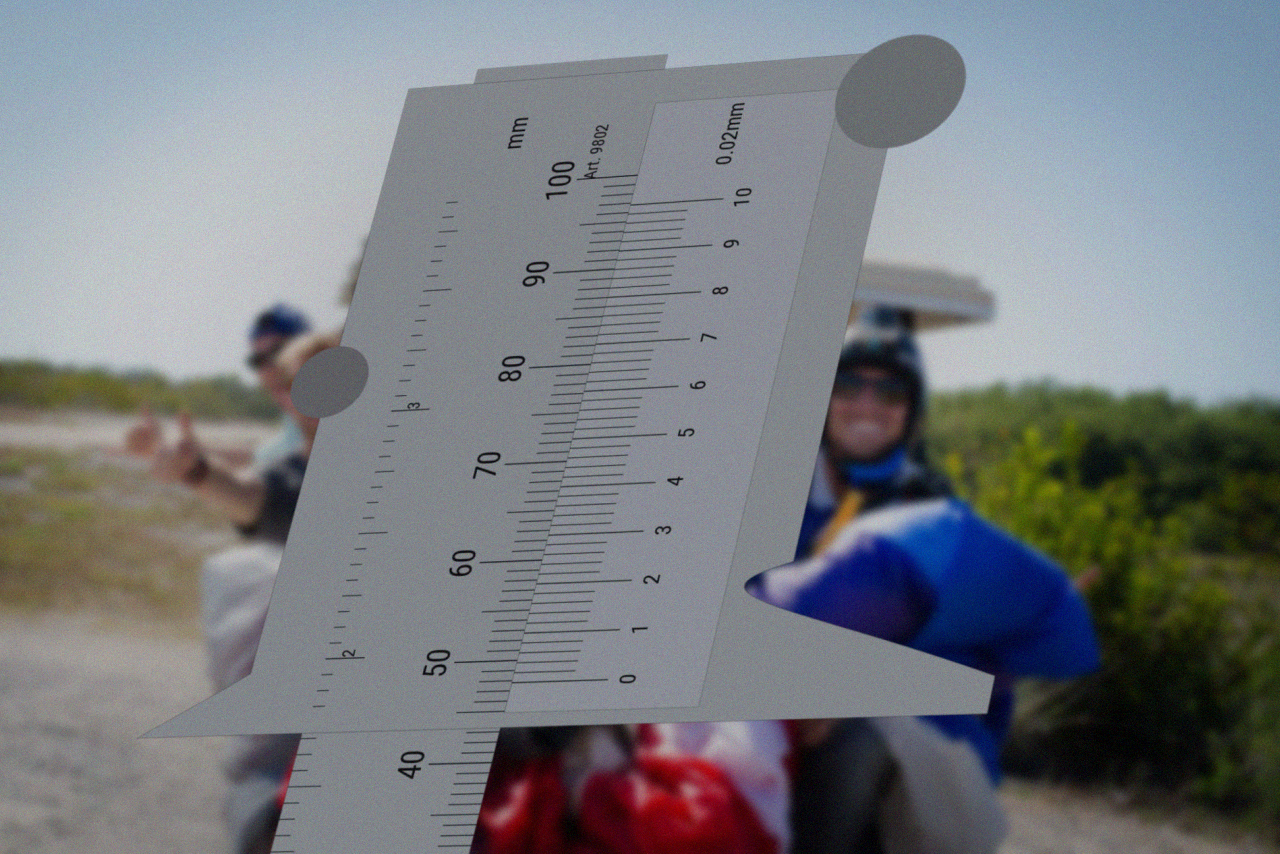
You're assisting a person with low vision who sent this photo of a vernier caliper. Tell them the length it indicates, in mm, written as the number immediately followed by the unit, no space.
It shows 47.8mm
